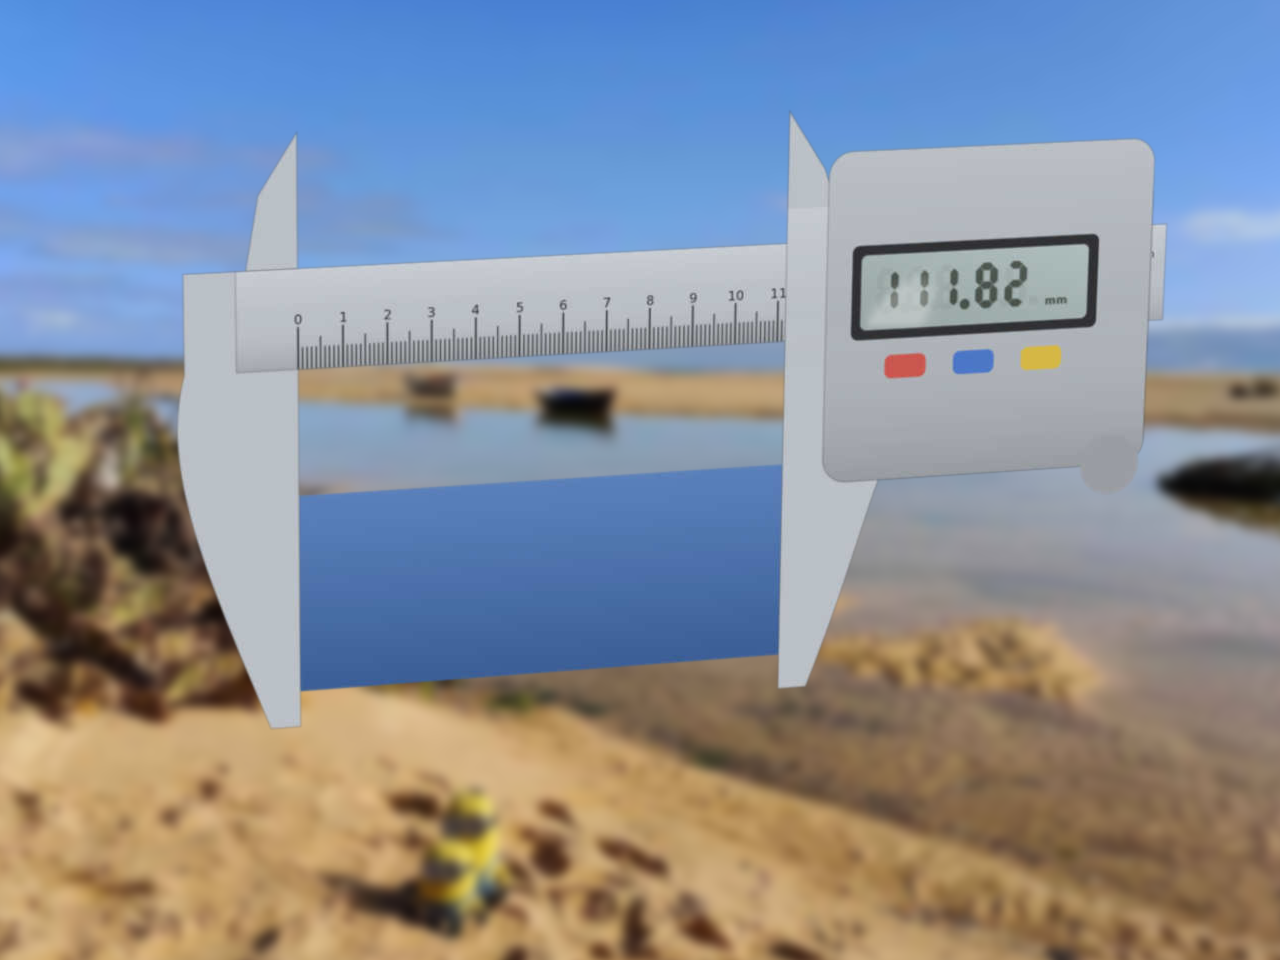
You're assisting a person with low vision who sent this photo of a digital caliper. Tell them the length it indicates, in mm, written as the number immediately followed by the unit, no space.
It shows 111.82mm
